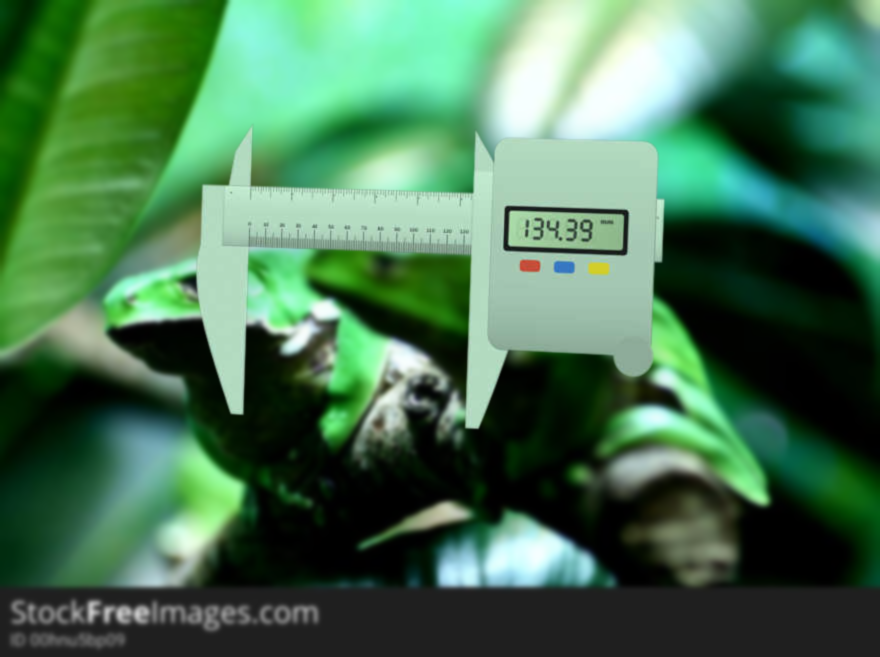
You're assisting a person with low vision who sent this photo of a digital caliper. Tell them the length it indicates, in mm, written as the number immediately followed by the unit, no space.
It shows 134.39mm
